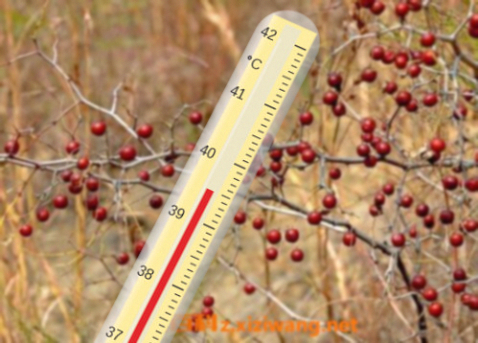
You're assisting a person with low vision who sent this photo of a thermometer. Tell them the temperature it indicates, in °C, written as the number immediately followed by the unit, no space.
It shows 39.5°C
